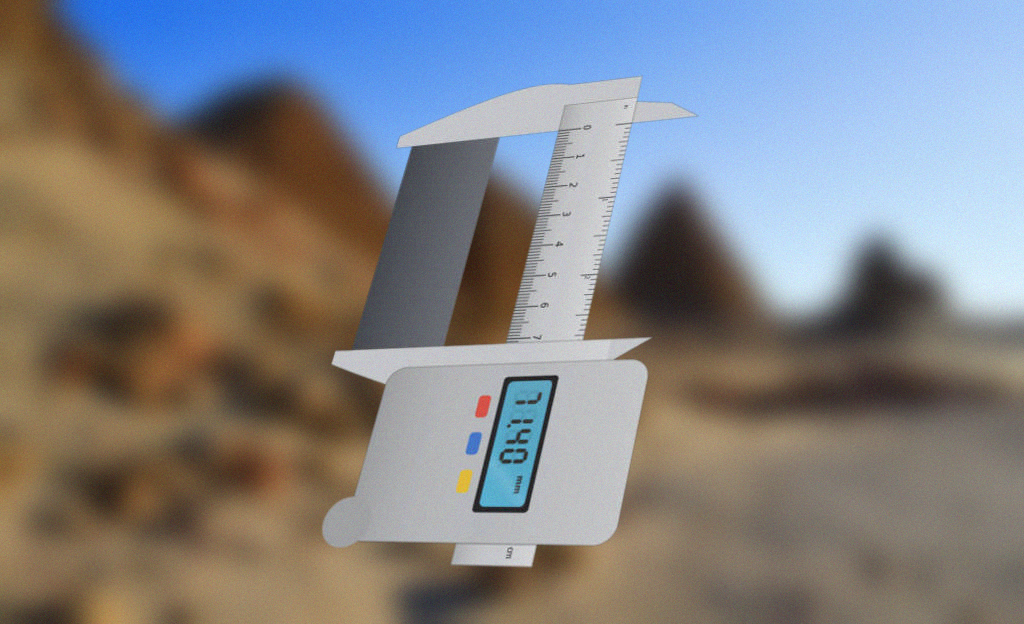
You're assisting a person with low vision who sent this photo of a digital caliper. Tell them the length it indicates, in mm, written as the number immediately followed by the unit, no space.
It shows 71.40mm
